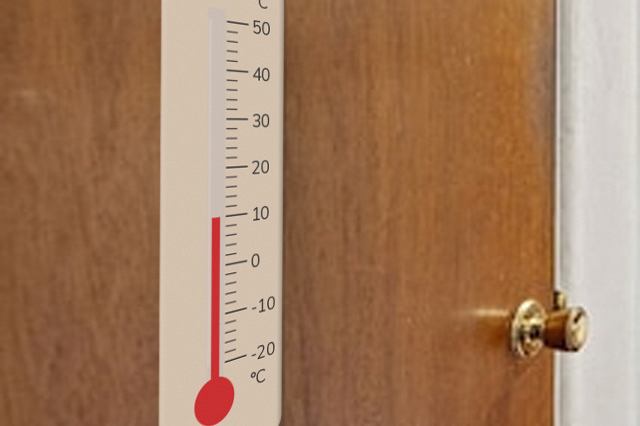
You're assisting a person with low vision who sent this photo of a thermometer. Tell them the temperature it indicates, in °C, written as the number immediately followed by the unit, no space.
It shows 10°C
